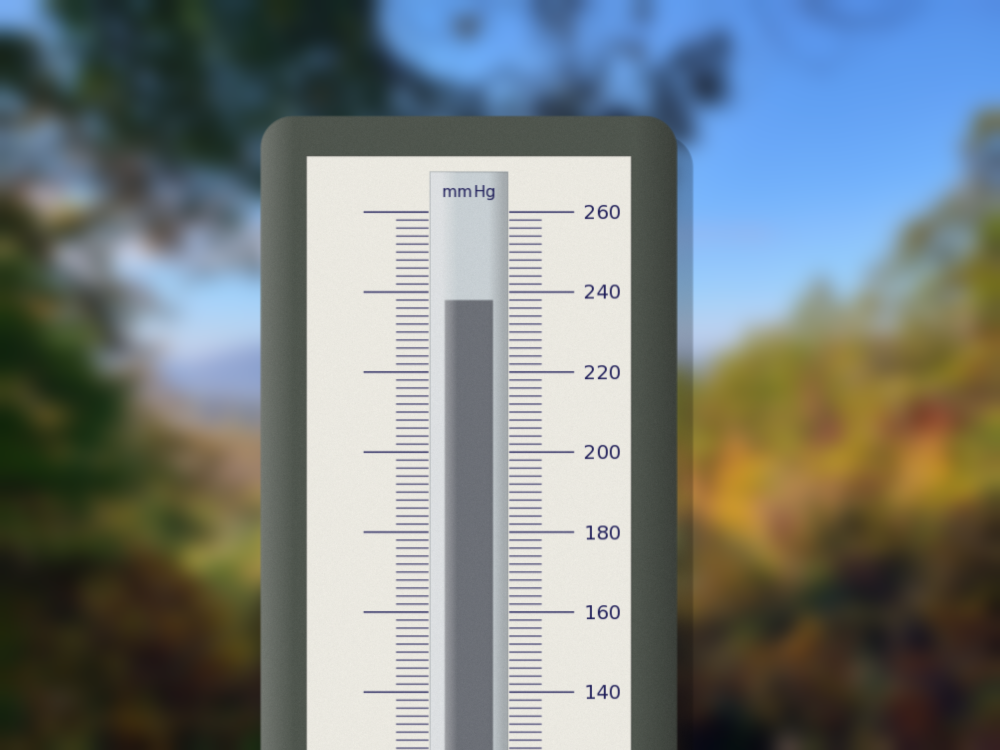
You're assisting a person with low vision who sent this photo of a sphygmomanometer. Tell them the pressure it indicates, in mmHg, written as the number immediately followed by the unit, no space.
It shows 238mmHg
